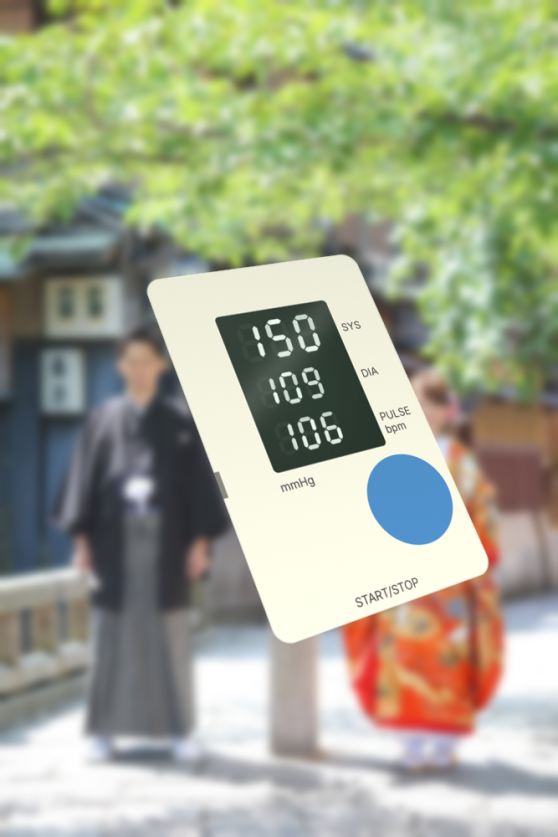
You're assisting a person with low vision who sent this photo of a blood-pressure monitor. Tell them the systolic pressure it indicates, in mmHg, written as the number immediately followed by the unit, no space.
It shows 150mmHg
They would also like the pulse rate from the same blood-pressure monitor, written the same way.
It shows 106bpm
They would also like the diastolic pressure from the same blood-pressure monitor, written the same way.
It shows 109mmHg
